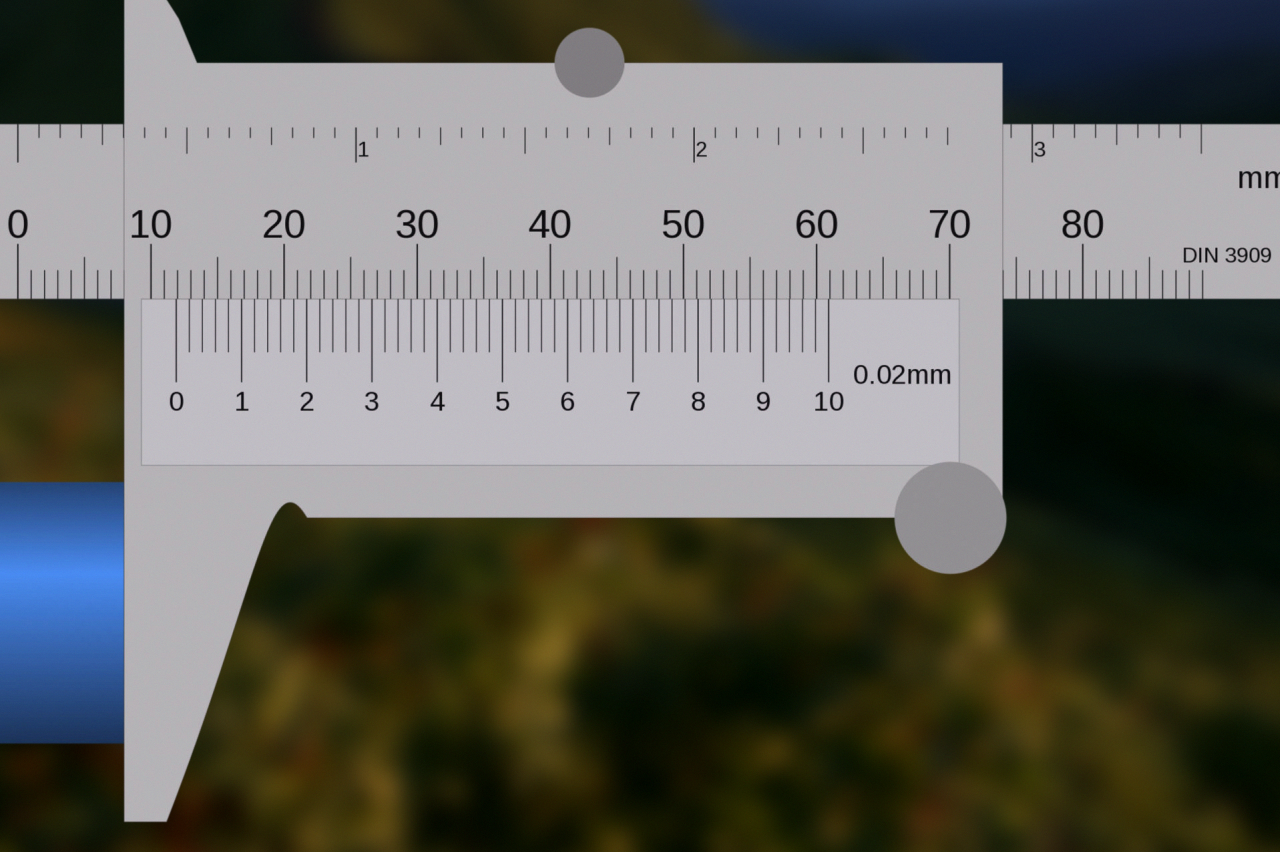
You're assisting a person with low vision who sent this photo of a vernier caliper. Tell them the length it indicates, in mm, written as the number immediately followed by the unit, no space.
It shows 11.9mm
